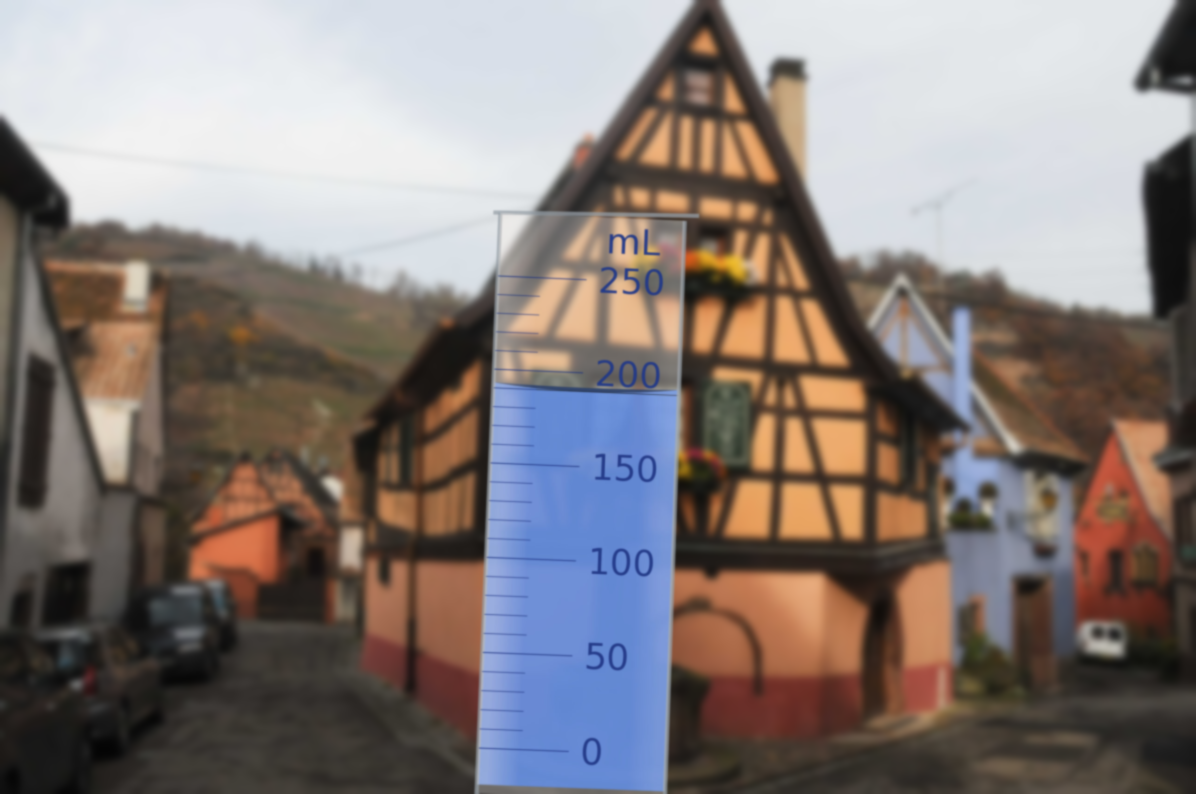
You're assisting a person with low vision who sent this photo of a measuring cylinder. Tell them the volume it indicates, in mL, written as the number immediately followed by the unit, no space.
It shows 190mL
